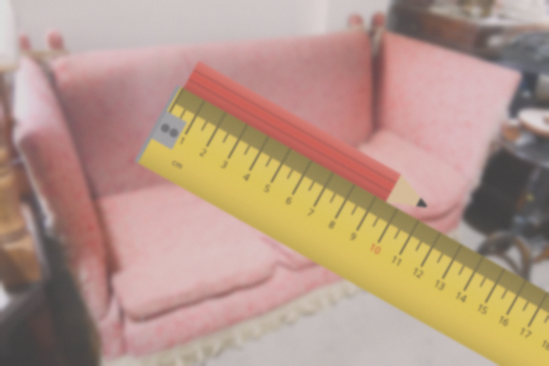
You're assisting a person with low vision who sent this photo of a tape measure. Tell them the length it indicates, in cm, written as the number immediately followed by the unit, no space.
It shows 11cm
